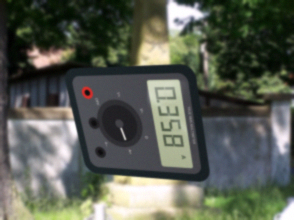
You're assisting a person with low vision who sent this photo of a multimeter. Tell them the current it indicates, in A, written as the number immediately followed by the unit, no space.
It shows 0.358A
